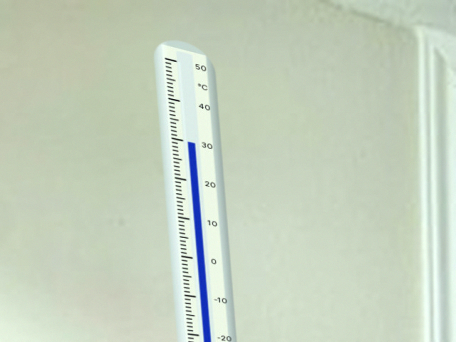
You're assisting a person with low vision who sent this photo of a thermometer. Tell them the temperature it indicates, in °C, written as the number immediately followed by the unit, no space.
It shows 30°C
